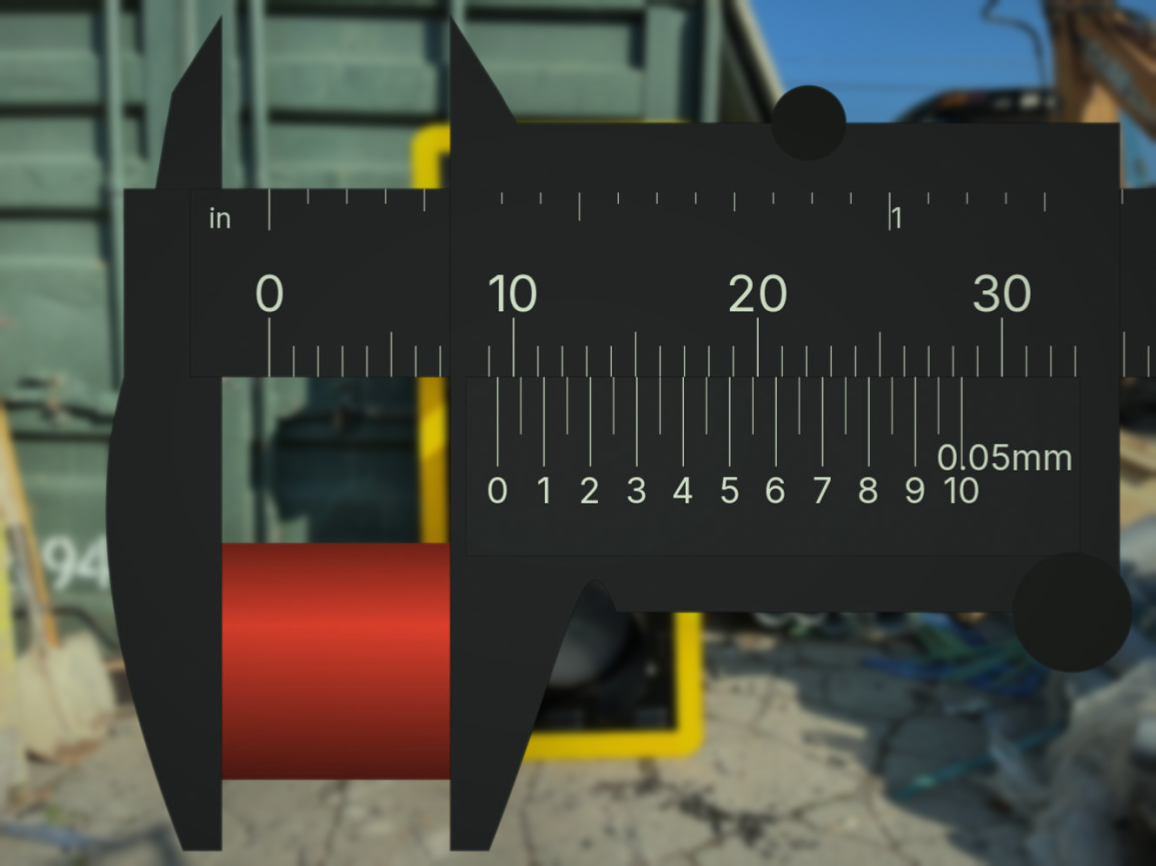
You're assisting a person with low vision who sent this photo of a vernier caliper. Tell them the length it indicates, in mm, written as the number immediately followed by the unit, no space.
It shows 9.35mm
